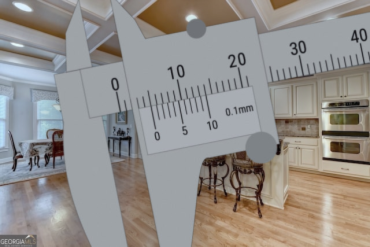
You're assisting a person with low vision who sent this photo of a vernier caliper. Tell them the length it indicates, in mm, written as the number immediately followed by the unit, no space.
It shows 5.0mm
